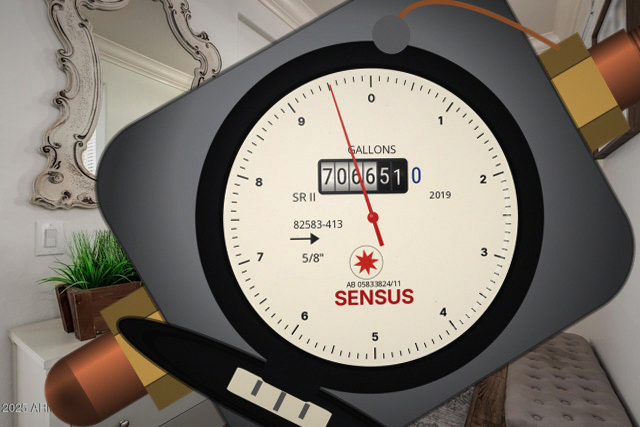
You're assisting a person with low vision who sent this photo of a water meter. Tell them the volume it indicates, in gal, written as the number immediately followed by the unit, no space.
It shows 7066509.5gal
